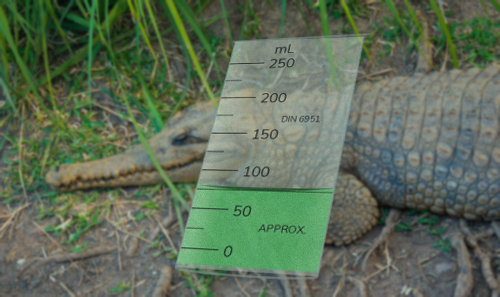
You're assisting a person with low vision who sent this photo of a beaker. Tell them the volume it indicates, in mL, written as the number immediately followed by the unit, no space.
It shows 75mL
